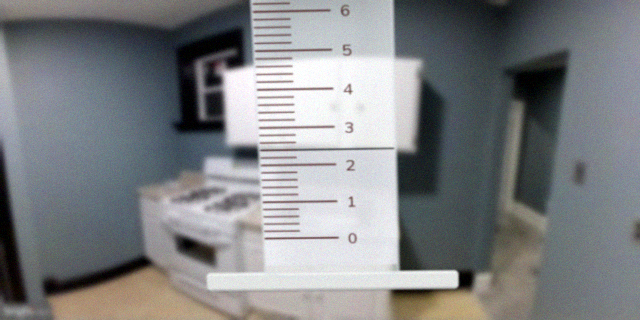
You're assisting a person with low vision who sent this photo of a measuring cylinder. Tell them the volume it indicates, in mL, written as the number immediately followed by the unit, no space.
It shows 2.4mL
